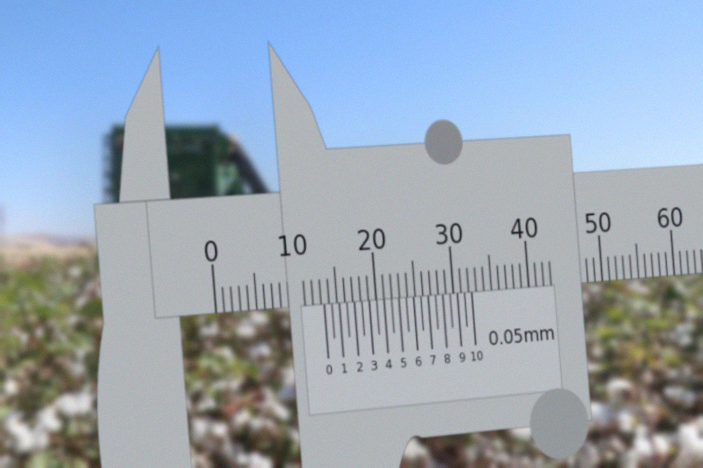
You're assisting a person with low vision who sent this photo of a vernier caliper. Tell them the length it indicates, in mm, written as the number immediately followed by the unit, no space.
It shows 13.4mm
